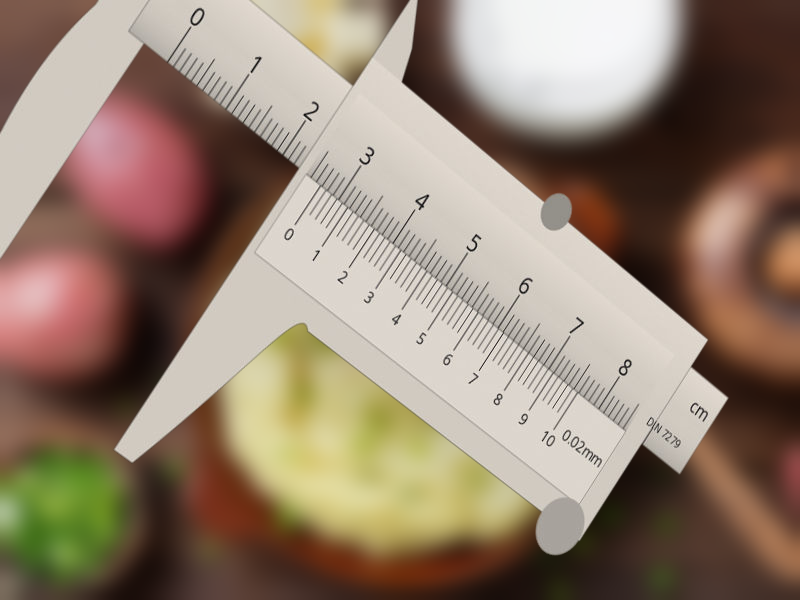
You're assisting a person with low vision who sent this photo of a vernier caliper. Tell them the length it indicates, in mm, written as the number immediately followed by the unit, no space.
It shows 26.8mm
